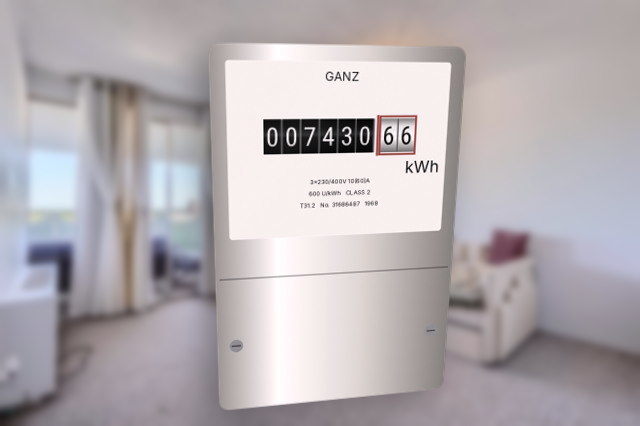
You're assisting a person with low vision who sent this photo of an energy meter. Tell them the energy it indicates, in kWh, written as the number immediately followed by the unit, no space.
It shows 7430.66kWh
